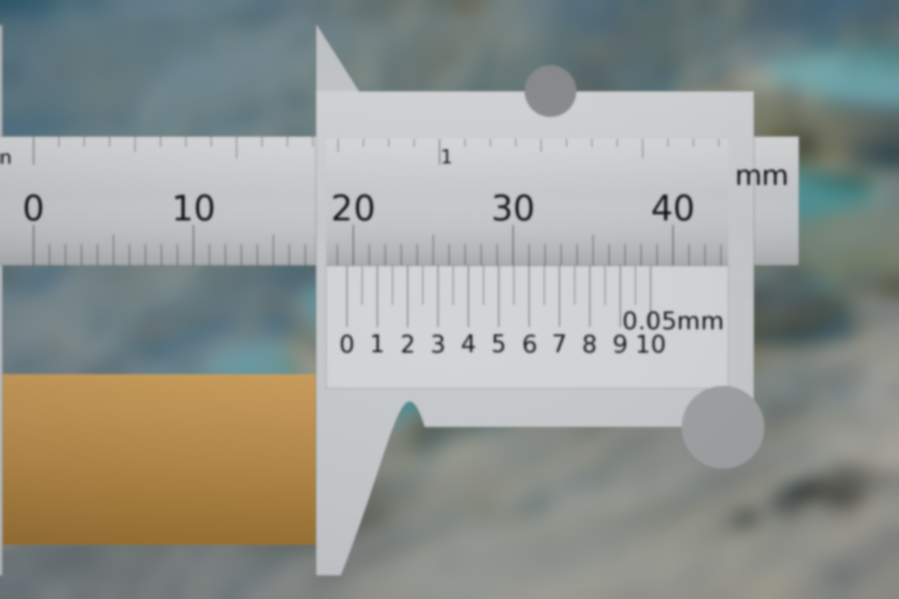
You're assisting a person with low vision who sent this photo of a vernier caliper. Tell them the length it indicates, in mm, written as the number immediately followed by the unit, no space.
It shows 19.6mm
